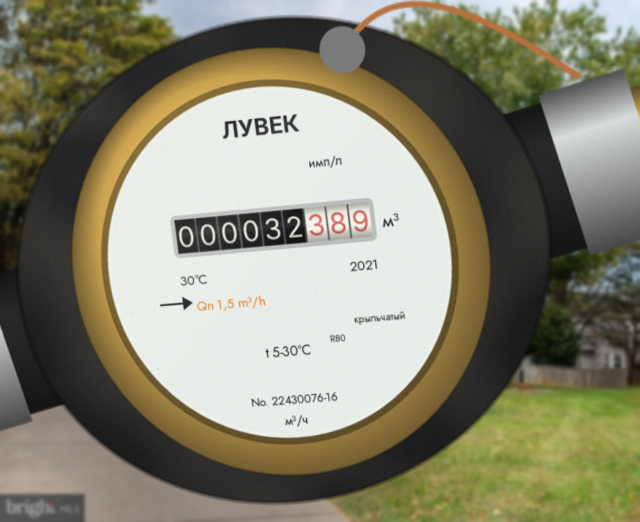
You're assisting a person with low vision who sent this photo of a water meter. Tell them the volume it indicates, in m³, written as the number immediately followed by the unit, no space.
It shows 32.389m³
